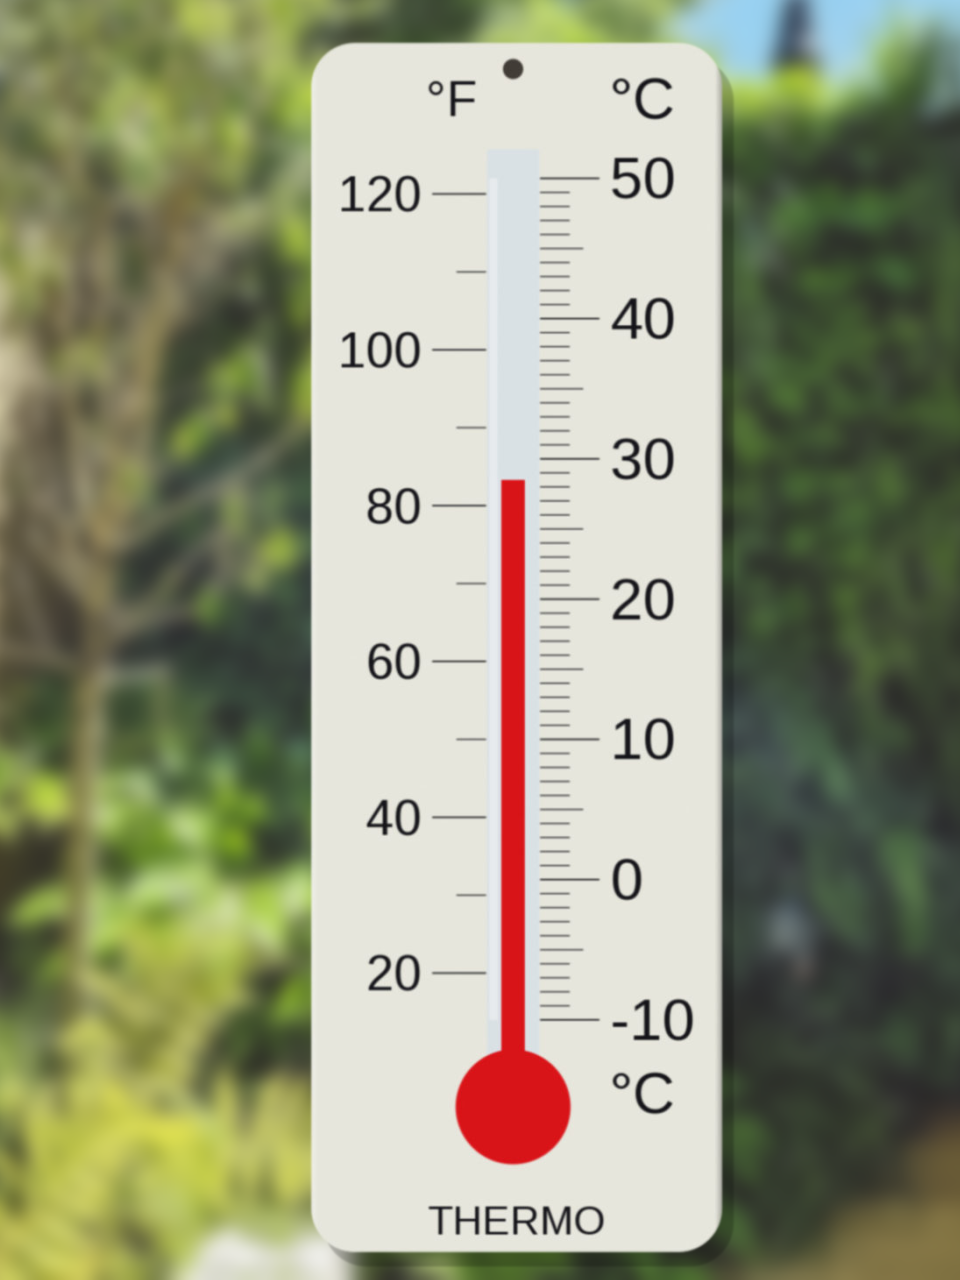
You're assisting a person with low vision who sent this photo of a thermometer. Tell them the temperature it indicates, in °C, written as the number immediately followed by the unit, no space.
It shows 28.5°C
